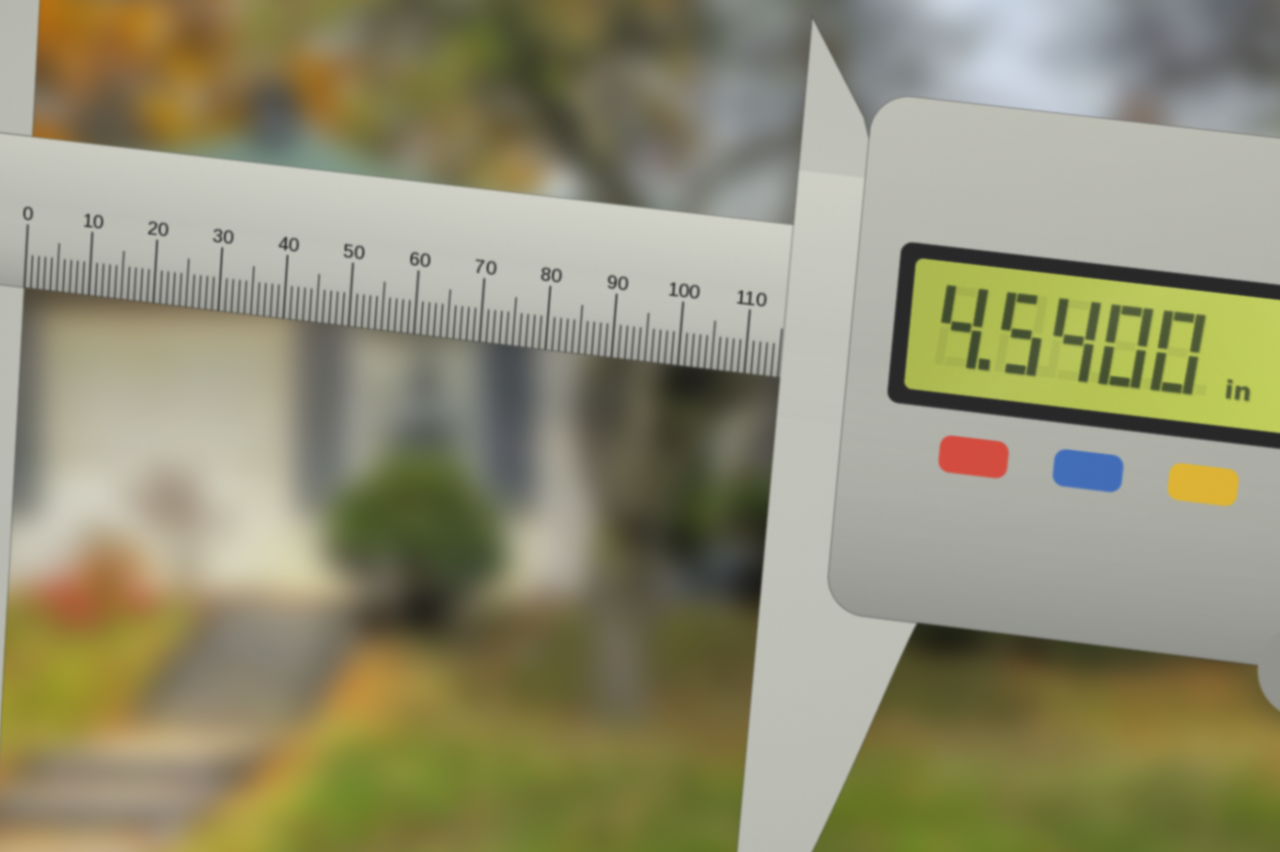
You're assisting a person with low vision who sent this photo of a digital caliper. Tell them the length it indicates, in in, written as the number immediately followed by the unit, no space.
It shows 4.5400in
